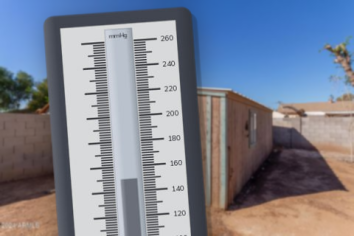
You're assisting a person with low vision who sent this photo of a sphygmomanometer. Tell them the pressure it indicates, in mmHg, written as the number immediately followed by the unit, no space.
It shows 150mmHg
